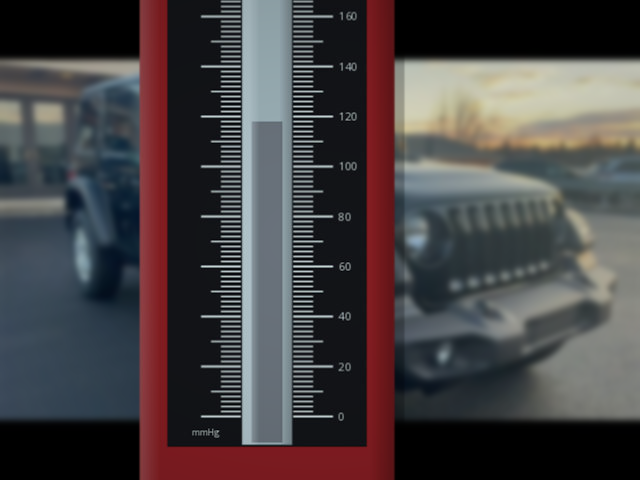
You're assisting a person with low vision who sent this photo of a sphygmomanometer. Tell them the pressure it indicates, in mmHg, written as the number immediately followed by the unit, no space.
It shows 118mmHg
